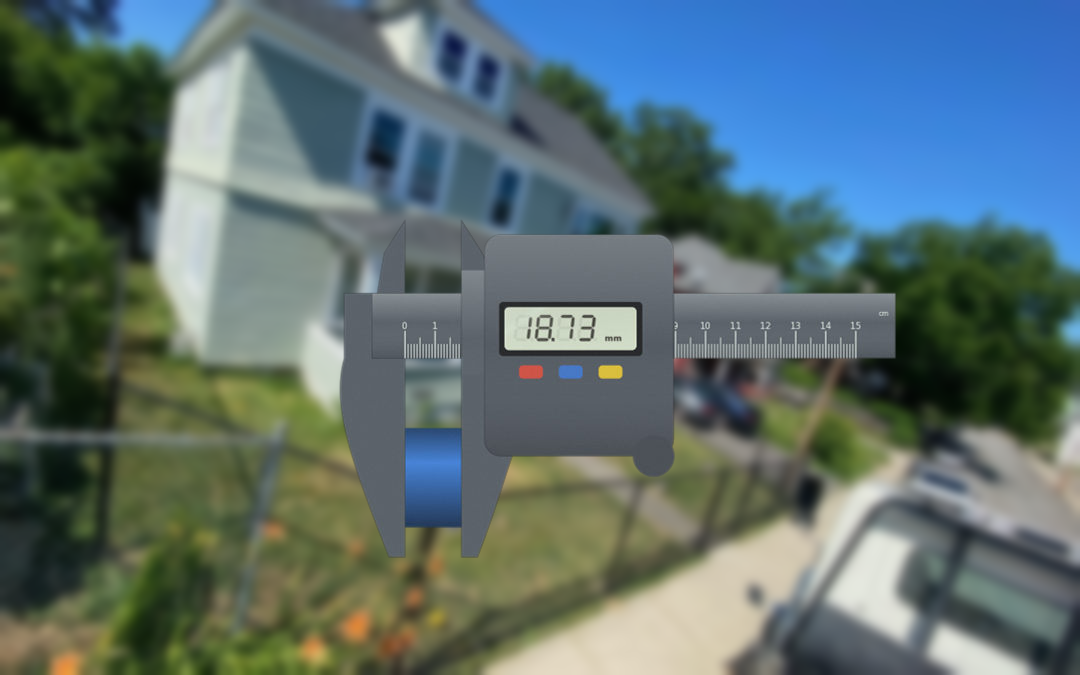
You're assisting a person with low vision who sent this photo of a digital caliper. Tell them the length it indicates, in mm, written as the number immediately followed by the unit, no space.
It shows 18.73mm
